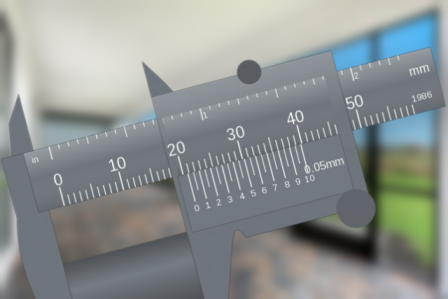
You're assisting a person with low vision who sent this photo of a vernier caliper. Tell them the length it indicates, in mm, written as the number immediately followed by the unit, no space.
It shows 20.8mm
